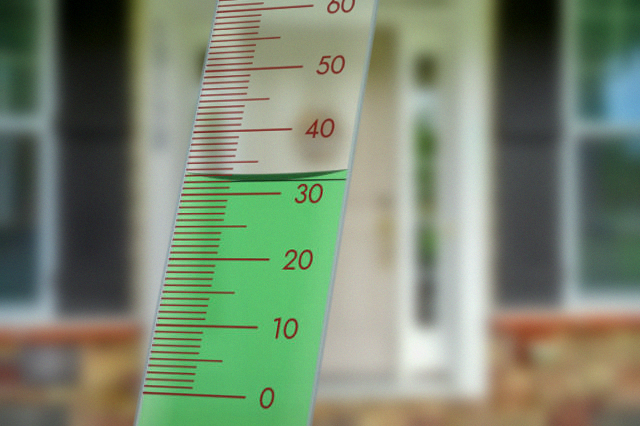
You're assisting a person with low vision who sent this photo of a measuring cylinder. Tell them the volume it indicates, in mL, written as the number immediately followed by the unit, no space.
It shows 32mL
